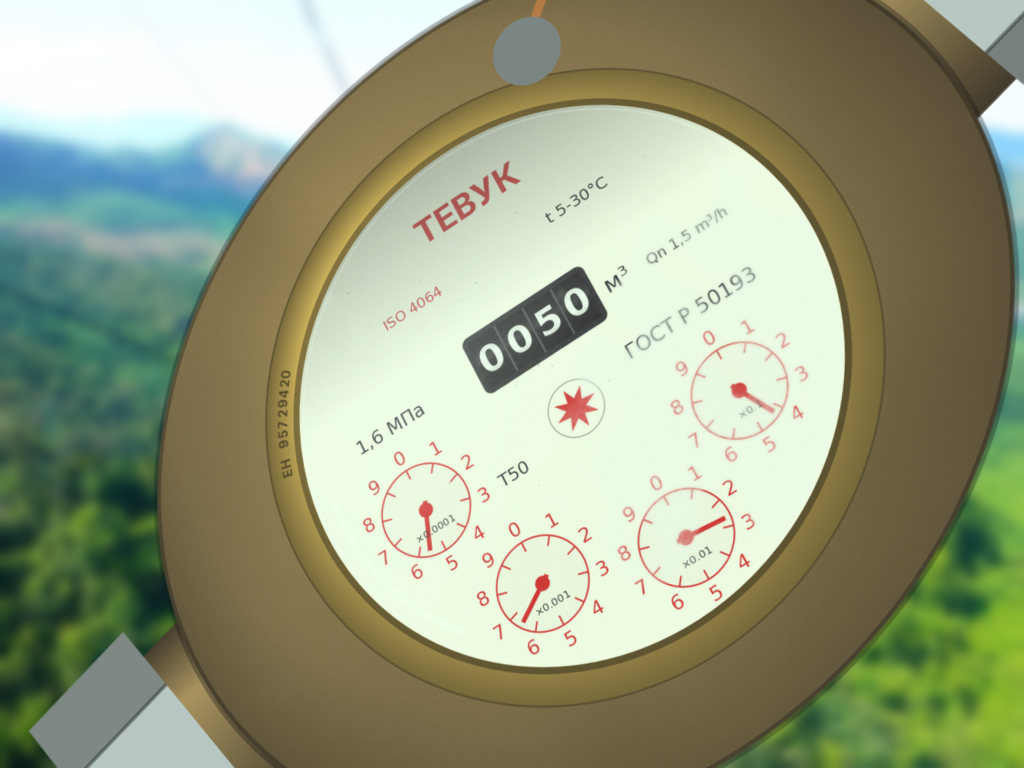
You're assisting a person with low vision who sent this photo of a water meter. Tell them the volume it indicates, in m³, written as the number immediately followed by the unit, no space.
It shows 50.4265m³
